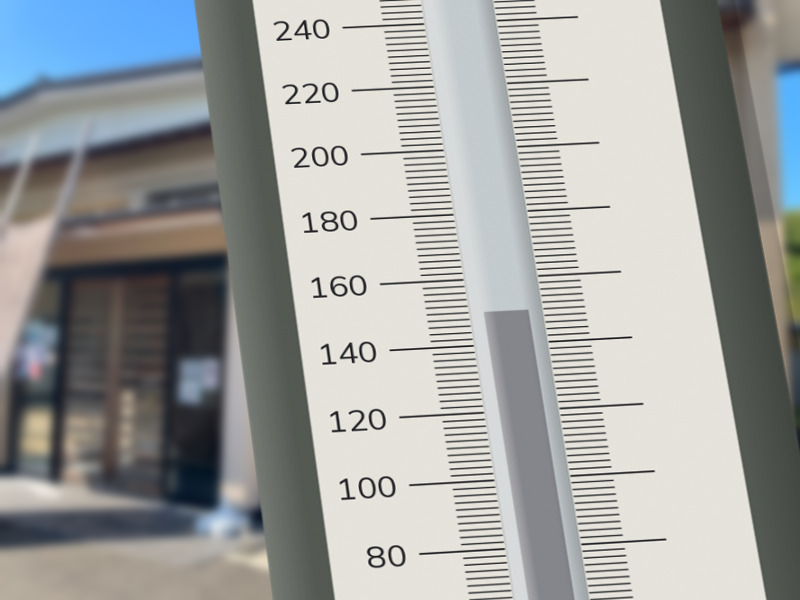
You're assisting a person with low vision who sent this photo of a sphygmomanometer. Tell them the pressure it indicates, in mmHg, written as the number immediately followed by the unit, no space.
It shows 150mmHg
